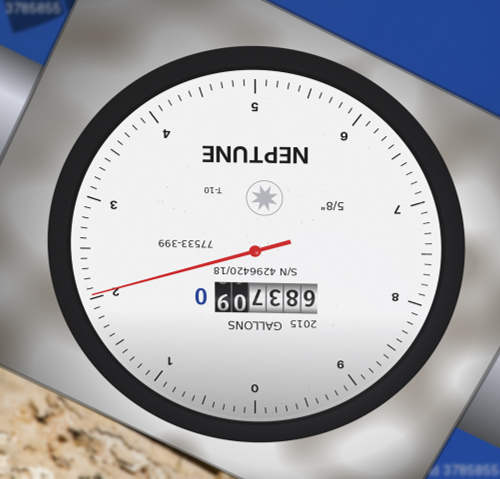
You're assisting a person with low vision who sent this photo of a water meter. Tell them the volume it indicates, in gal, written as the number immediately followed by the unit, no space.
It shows 6837092.0gal
